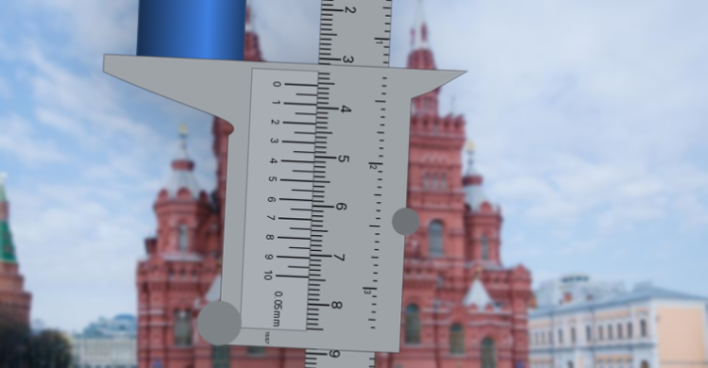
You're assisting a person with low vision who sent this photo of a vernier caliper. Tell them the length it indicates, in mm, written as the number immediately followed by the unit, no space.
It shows 35.5mm
